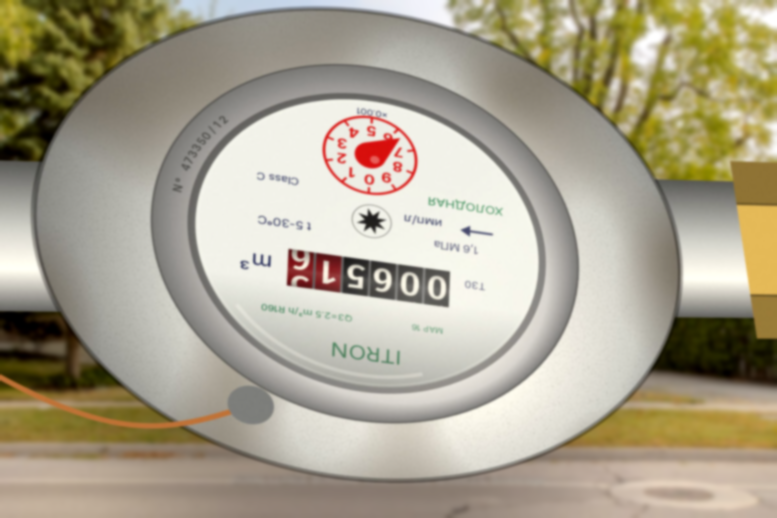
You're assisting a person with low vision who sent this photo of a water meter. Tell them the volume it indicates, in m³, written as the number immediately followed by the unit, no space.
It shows 65.156m³
